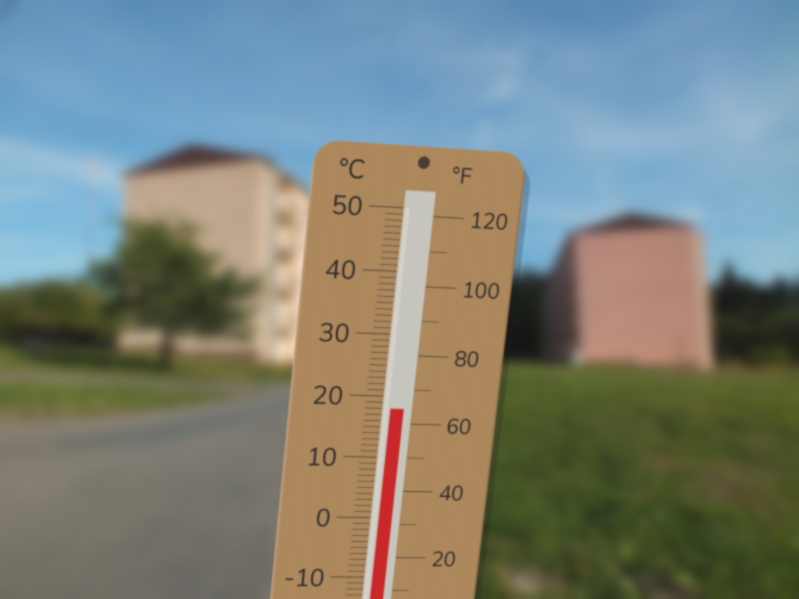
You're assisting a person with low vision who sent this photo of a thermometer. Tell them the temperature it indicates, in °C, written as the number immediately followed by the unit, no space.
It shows 18°C
